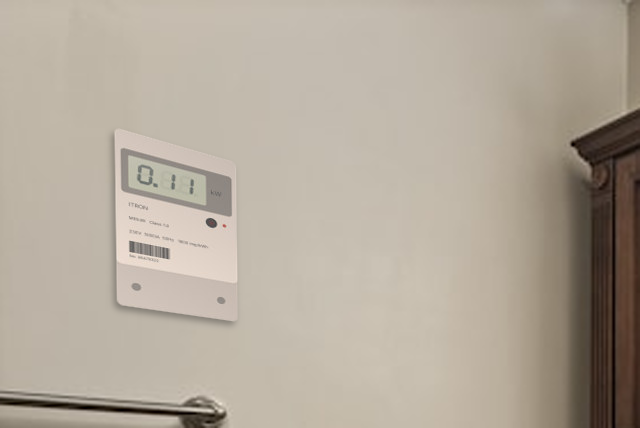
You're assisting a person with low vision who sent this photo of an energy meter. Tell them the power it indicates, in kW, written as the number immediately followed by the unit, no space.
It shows 0.11kW
